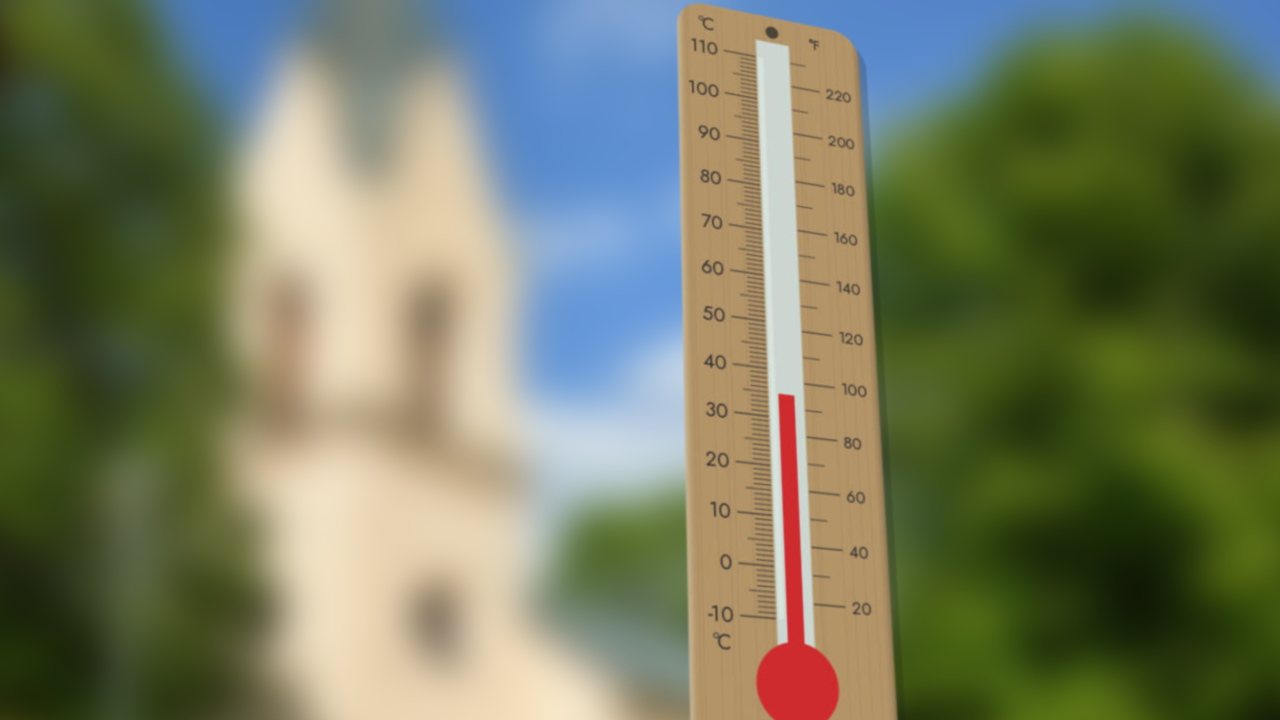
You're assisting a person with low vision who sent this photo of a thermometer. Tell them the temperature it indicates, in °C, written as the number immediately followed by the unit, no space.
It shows 35°C
